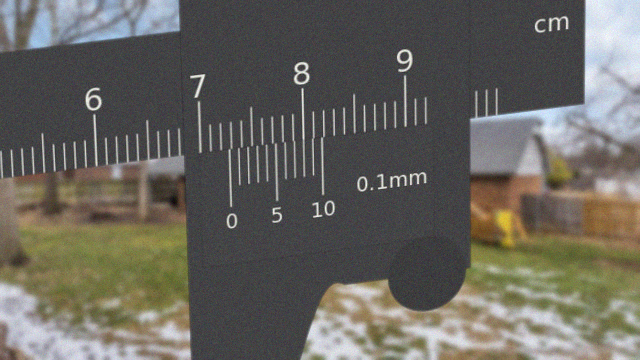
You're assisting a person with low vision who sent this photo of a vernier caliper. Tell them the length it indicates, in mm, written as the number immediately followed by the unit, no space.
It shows 72.8mm
